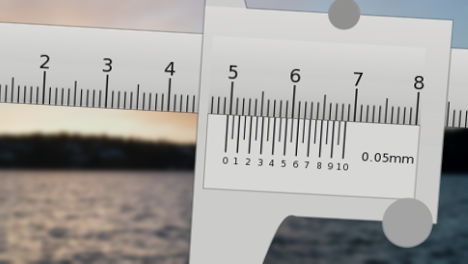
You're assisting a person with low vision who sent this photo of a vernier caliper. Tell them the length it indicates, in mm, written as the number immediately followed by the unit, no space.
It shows 49.6mm
